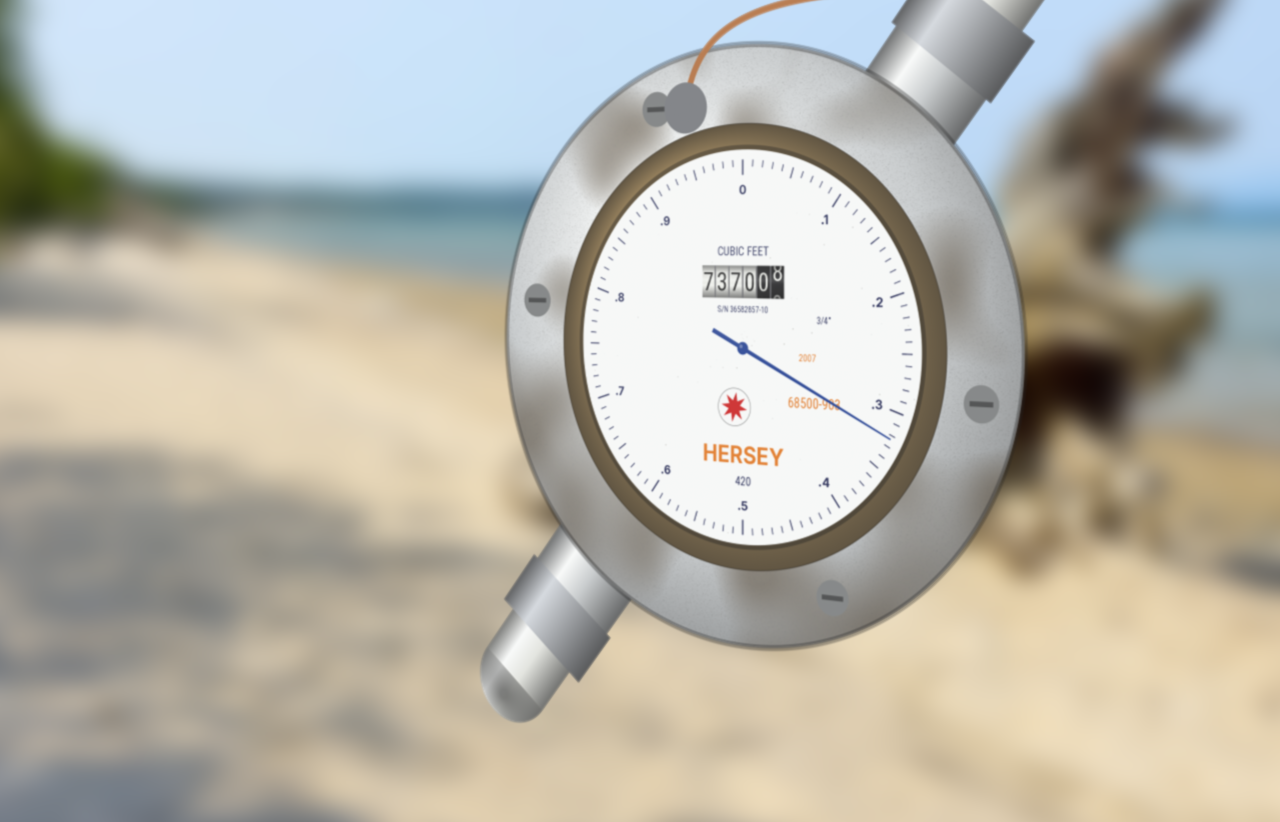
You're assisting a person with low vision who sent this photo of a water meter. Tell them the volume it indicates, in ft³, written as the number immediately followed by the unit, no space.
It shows 737008.32ft³
